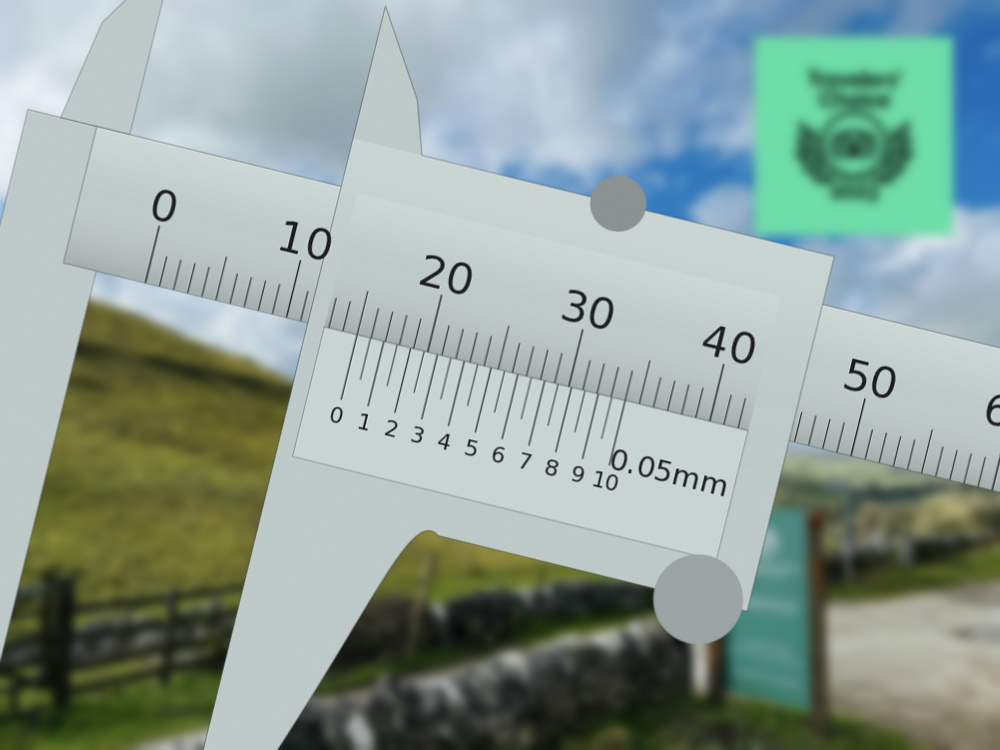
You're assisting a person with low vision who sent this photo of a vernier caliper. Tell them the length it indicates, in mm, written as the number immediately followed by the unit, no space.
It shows 15.0mm
